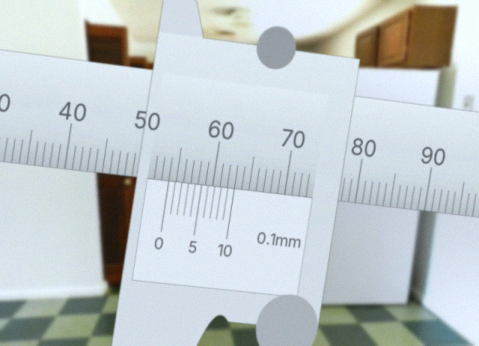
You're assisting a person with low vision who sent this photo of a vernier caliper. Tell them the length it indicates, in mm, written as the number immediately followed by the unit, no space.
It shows 54.0mm
